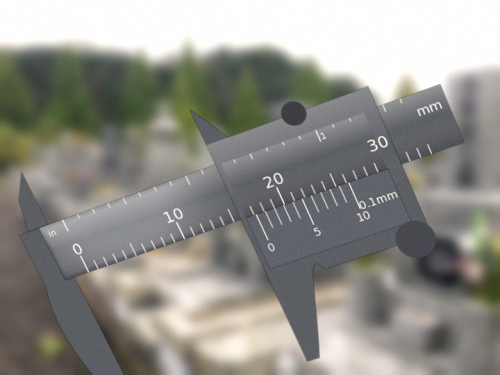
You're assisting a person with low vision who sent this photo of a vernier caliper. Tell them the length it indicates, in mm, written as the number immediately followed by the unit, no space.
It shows 17.2mm
